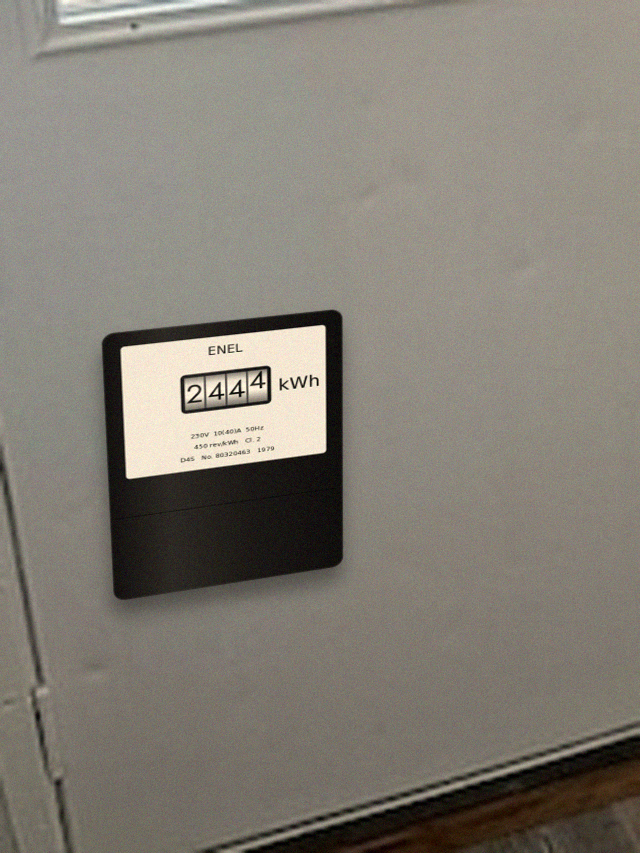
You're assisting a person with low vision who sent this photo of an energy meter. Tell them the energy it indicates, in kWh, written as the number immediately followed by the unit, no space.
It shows 2444kWh
